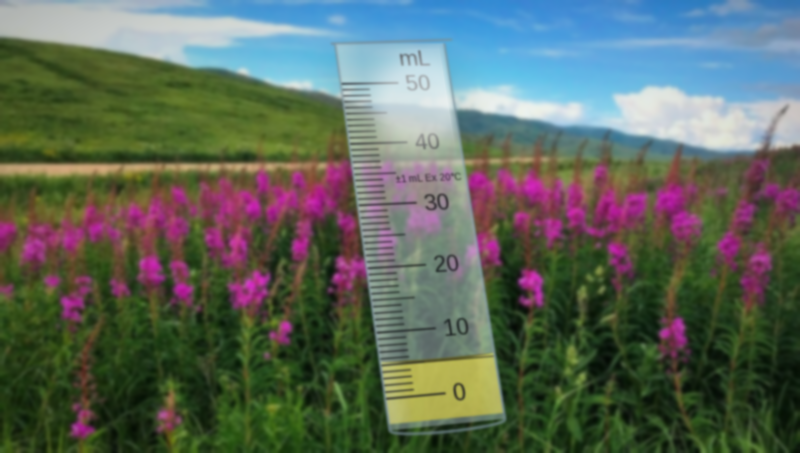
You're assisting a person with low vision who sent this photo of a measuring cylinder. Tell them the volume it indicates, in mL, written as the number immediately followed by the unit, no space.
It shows 5mL
